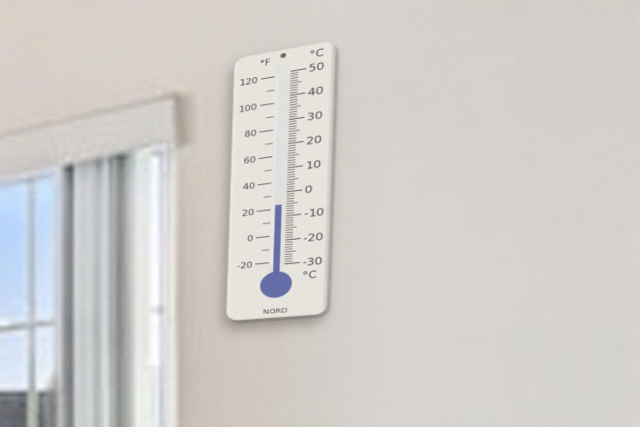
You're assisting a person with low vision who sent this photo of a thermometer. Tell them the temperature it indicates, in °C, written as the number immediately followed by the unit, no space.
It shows -5°C
